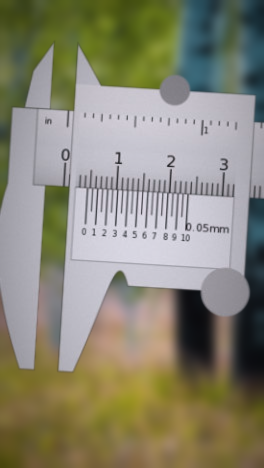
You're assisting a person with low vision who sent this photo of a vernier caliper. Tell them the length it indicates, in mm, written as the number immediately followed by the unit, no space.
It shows 4.5mm
